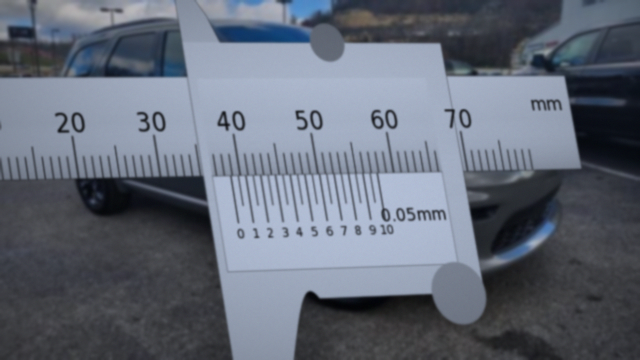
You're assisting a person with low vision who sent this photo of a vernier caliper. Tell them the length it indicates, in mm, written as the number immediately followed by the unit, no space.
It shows 38.8mm
